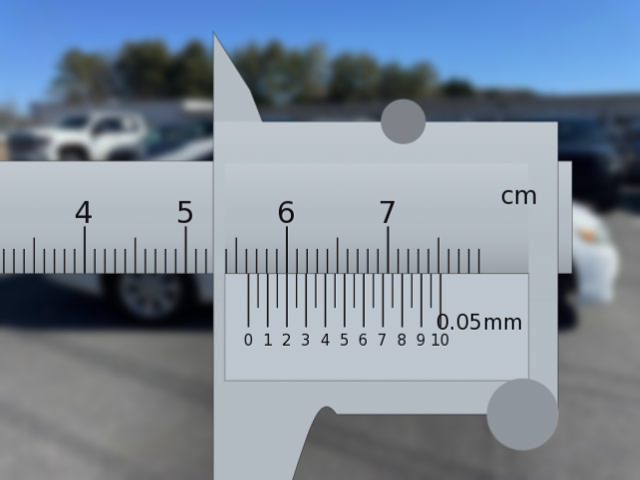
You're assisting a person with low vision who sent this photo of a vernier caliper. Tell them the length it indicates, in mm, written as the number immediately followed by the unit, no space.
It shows 56.2mm
